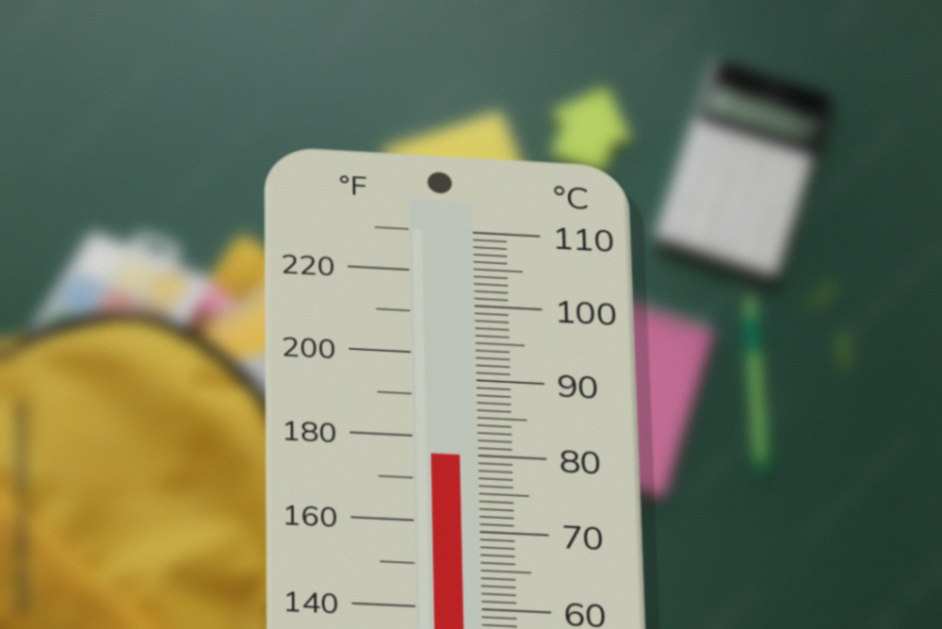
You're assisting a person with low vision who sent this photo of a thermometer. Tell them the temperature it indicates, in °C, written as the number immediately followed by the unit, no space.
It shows 80°C
